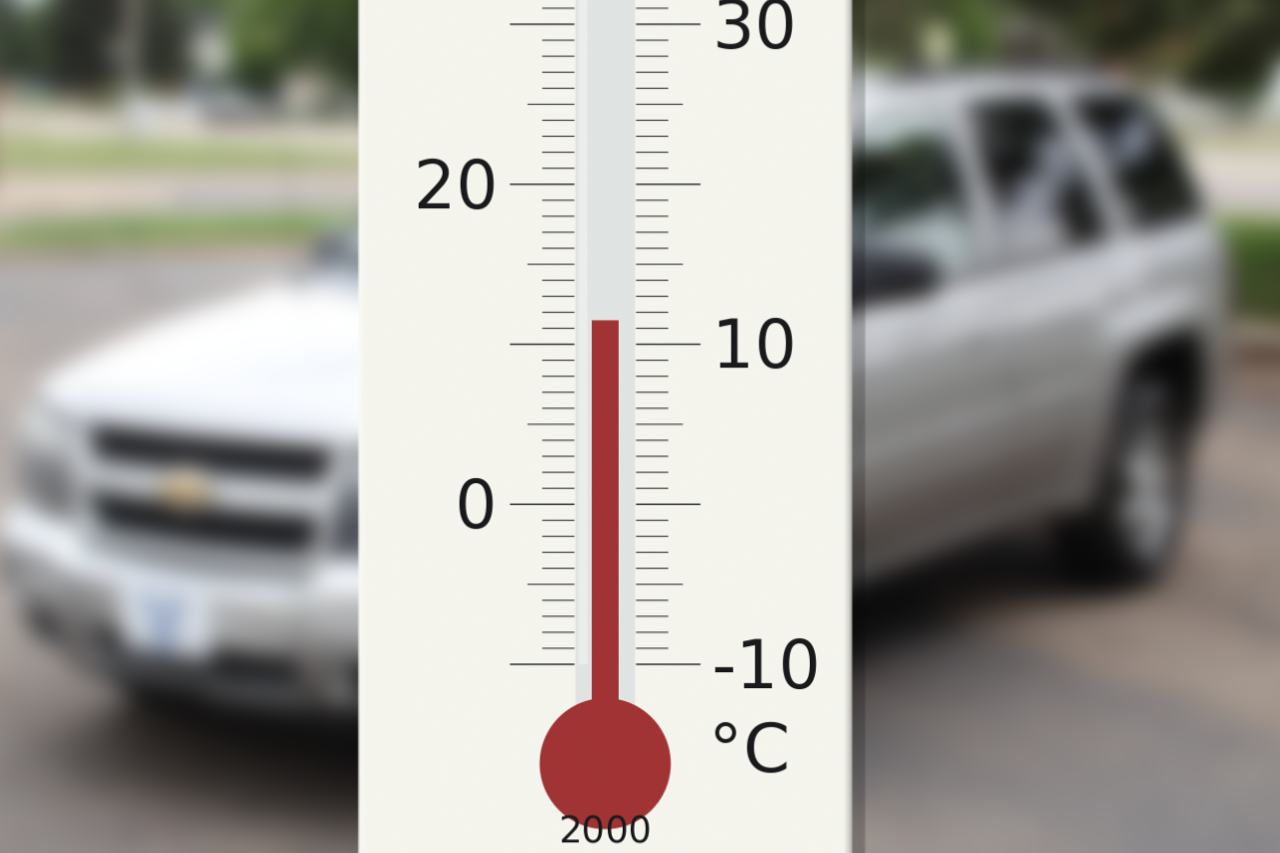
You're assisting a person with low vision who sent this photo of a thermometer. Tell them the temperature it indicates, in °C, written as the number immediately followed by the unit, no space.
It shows 11.5°C
